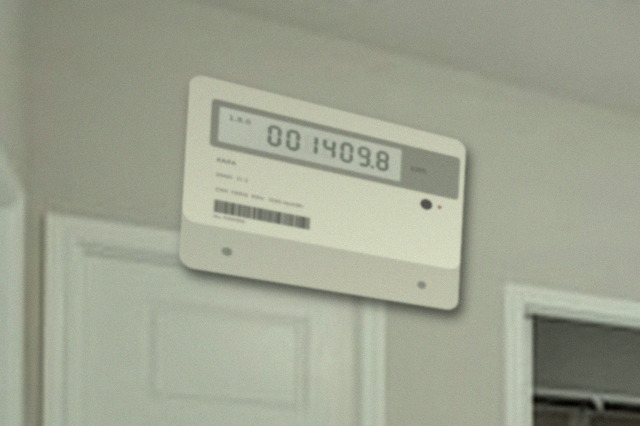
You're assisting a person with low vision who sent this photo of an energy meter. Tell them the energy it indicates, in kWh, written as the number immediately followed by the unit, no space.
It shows 1409.8kWh
